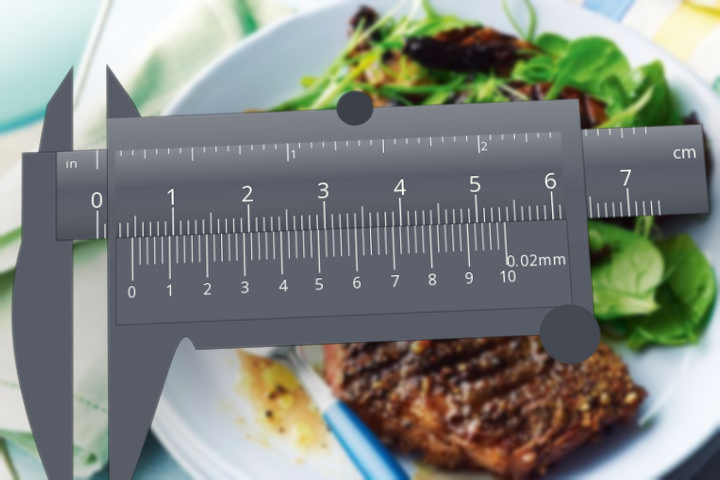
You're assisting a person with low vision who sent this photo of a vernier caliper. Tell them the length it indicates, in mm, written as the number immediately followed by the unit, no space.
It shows 4.6mm
